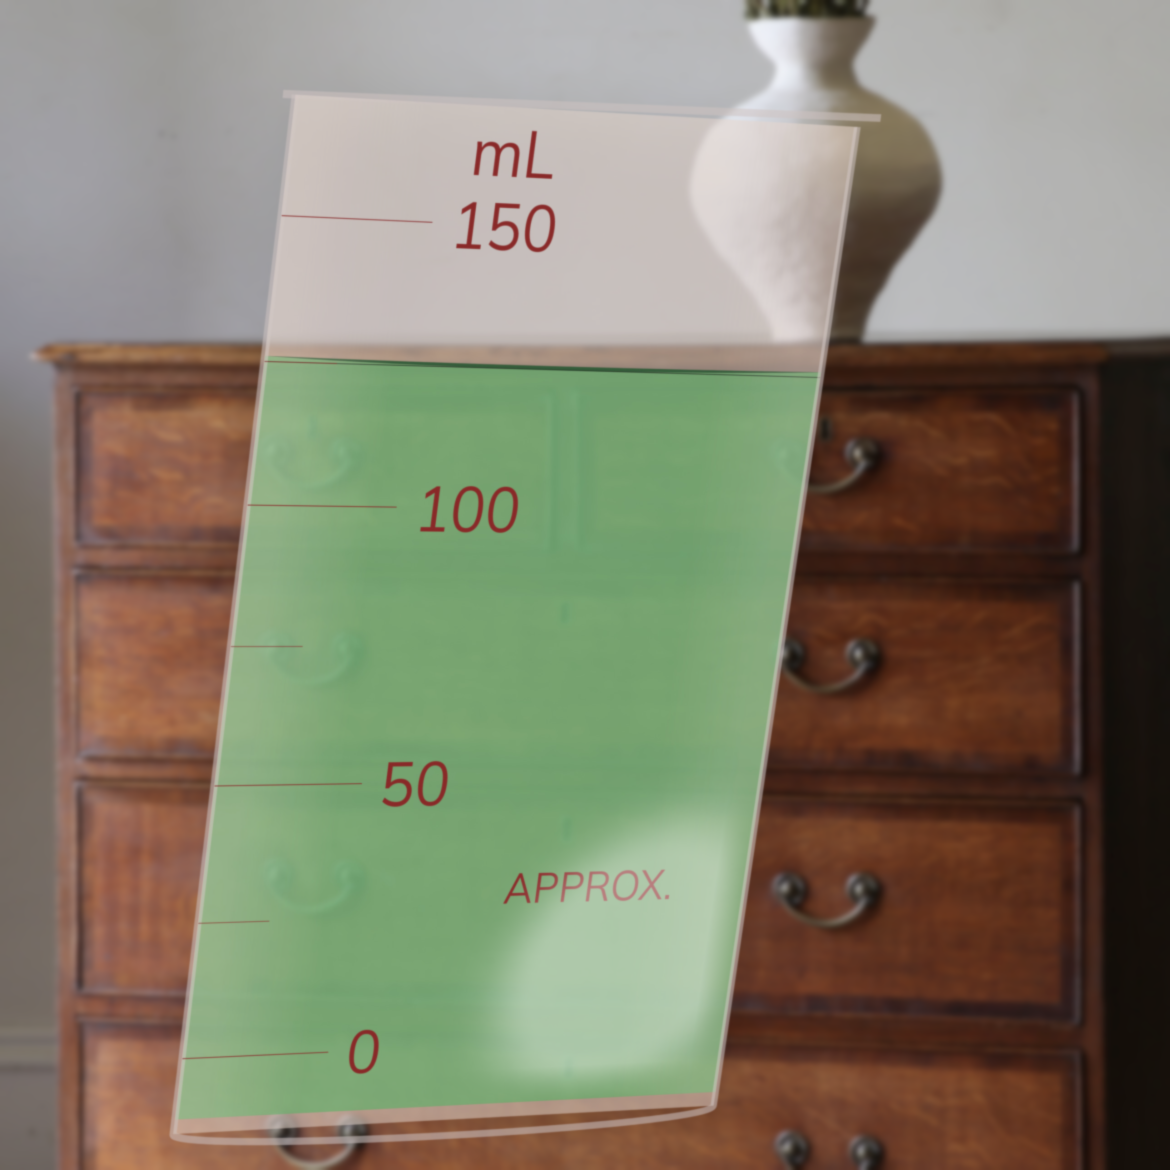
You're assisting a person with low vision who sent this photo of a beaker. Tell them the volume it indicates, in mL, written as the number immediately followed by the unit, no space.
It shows 125mL
